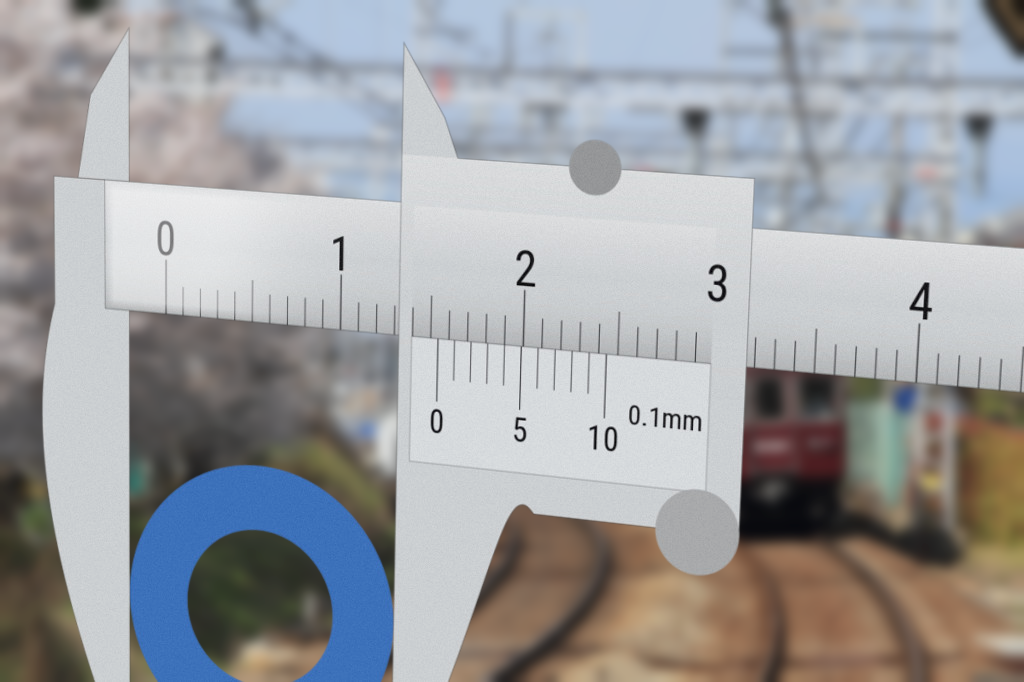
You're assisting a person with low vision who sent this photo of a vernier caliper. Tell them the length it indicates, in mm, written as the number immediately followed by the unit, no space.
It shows 15.4mm
